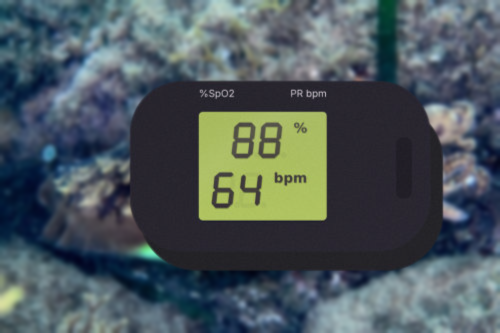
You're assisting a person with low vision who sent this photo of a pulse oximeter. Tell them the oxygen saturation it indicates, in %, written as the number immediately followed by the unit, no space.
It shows 88%
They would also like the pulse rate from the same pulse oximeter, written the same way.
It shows 64bpm
